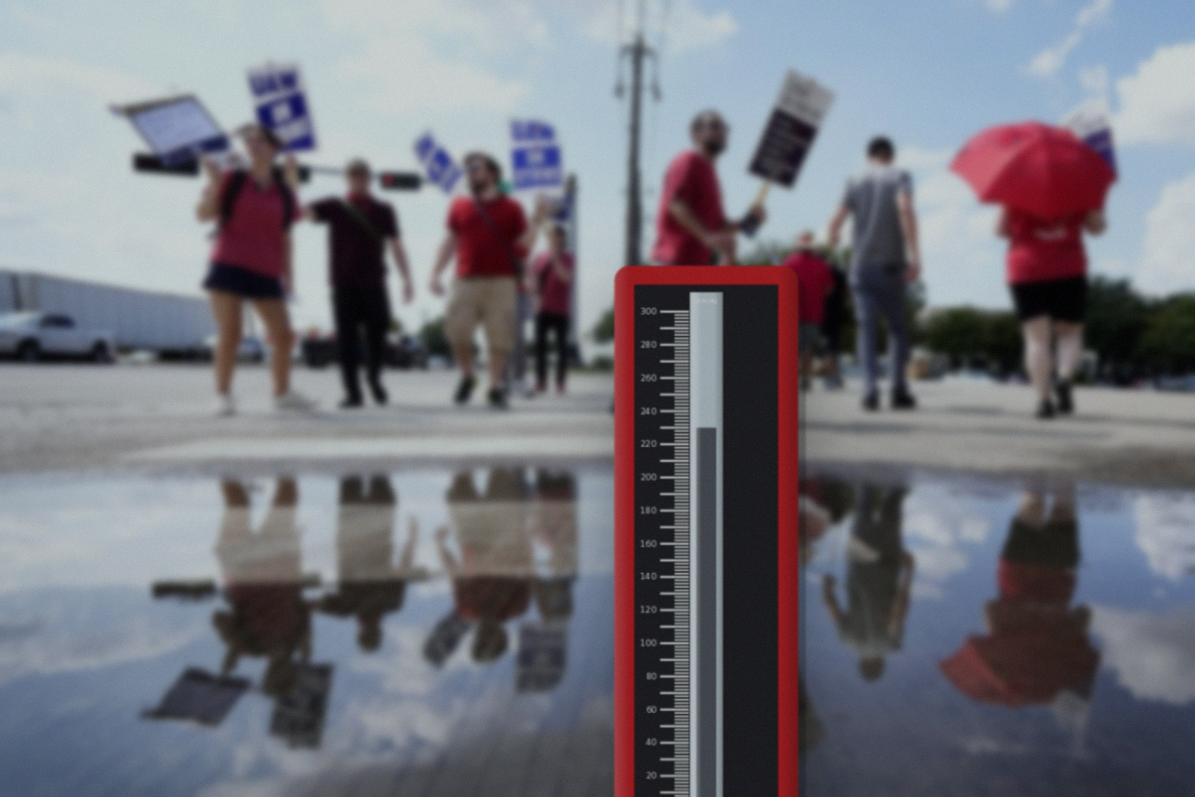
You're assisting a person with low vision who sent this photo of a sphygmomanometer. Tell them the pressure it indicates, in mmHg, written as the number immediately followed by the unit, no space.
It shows 230mmHg
